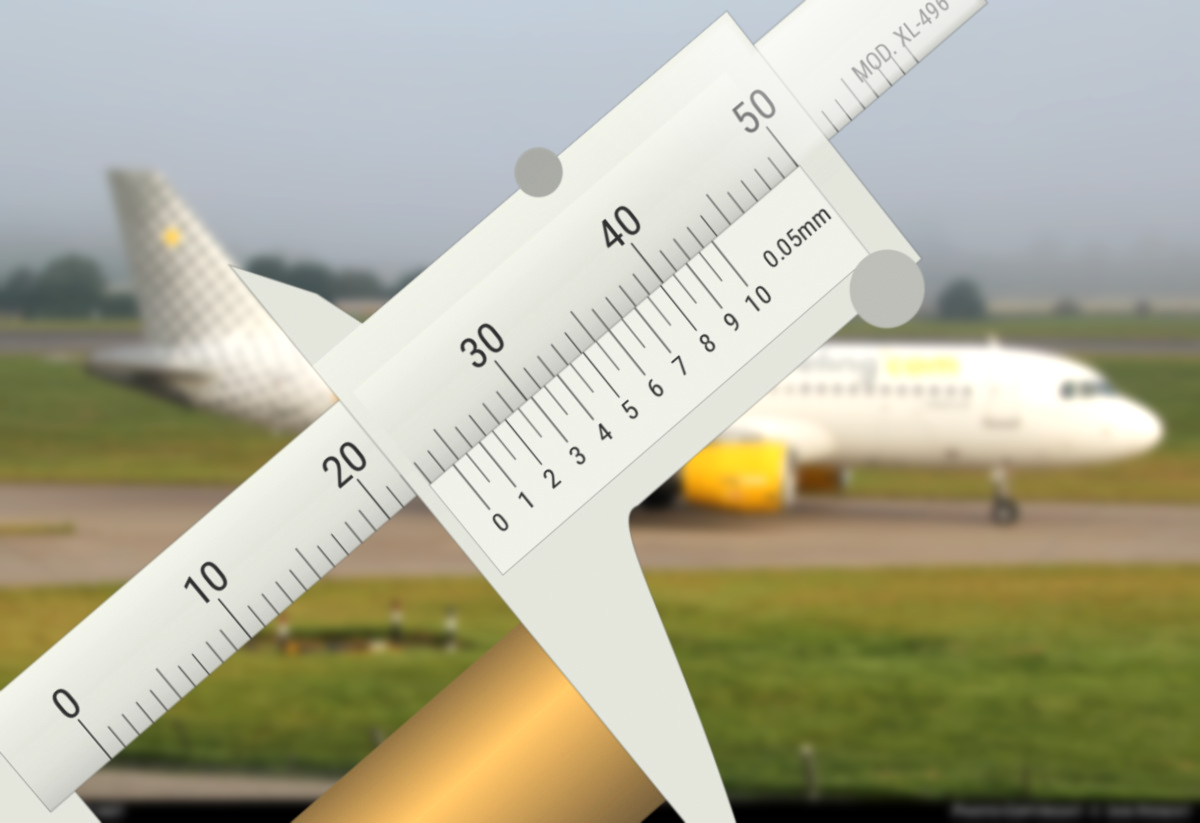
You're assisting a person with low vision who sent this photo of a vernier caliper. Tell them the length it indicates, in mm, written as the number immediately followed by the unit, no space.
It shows 24.6mm
